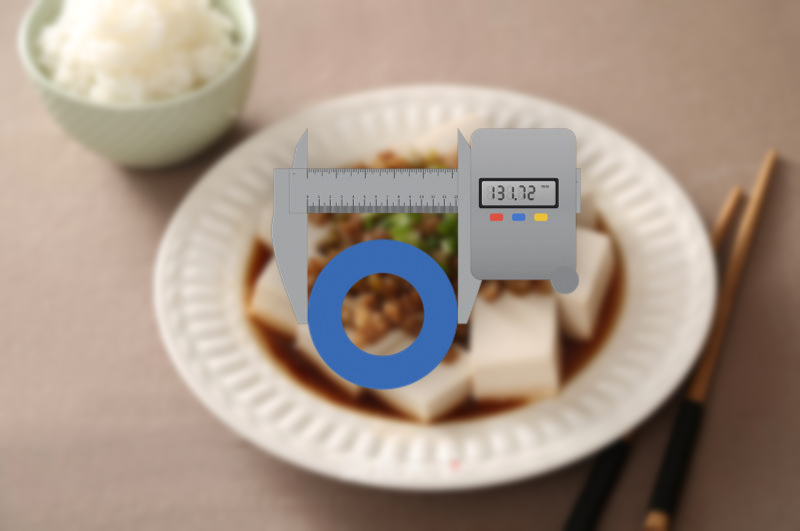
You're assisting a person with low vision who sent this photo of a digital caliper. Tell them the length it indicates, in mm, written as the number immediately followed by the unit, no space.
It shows 131.72mm
